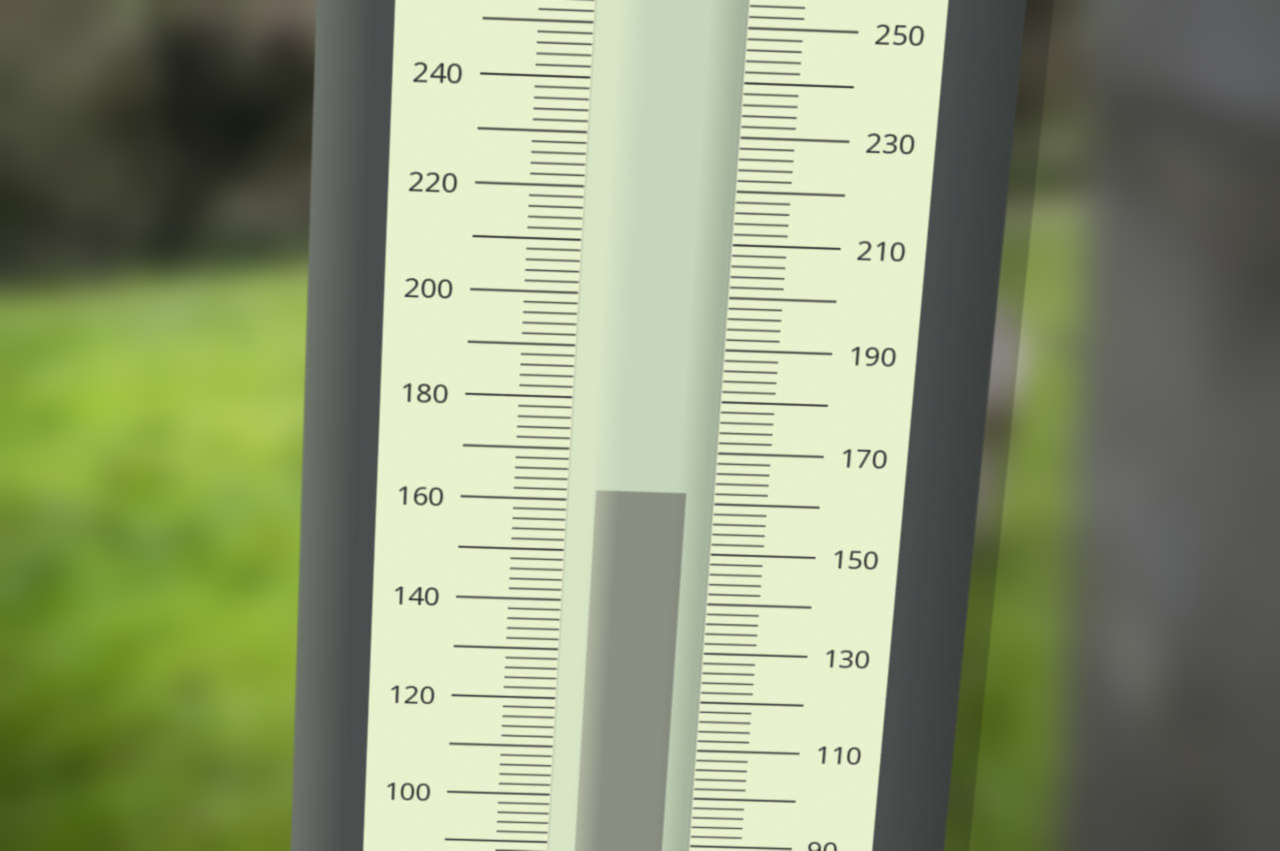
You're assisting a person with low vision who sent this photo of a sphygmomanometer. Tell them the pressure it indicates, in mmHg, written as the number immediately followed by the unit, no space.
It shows 162mmHg
